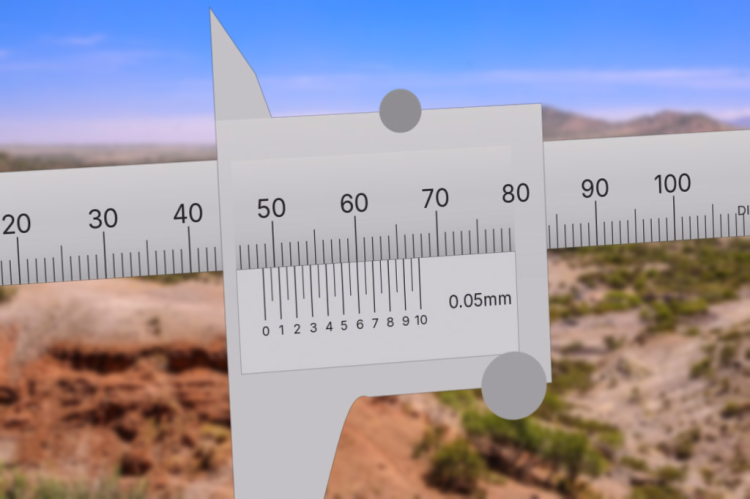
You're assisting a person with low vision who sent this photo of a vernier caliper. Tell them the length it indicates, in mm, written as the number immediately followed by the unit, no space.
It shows 48.6mm
